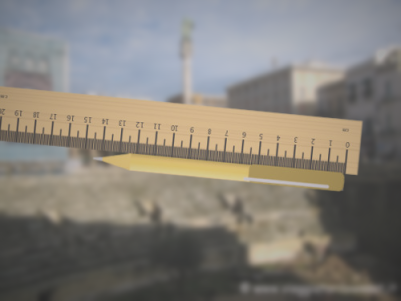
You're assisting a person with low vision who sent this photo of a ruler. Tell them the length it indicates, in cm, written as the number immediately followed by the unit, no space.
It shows 14.5cm
